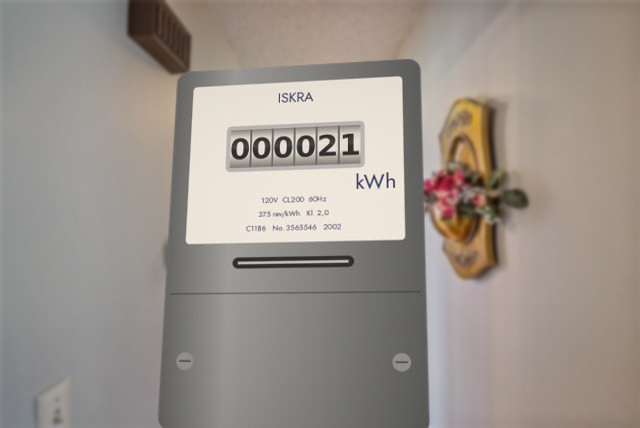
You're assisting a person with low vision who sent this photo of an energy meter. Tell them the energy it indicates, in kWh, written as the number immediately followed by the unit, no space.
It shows 21kWh
